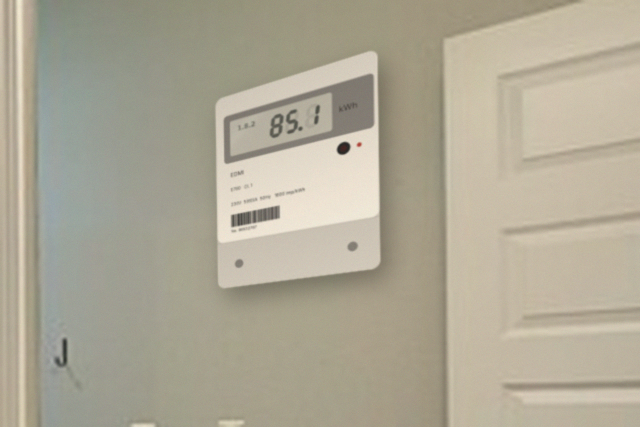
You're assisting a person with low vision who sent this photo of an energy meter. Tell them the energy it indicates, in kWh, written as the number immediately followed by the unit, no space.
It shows 85.1kWh
